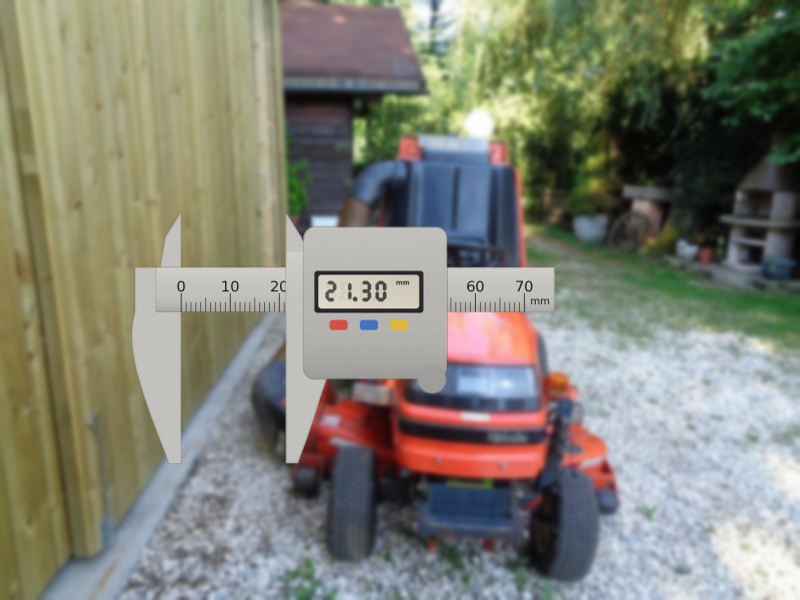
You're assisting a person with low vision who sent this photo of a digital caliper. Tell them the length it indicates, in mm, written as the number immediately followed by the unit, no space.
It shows 21.30mm
